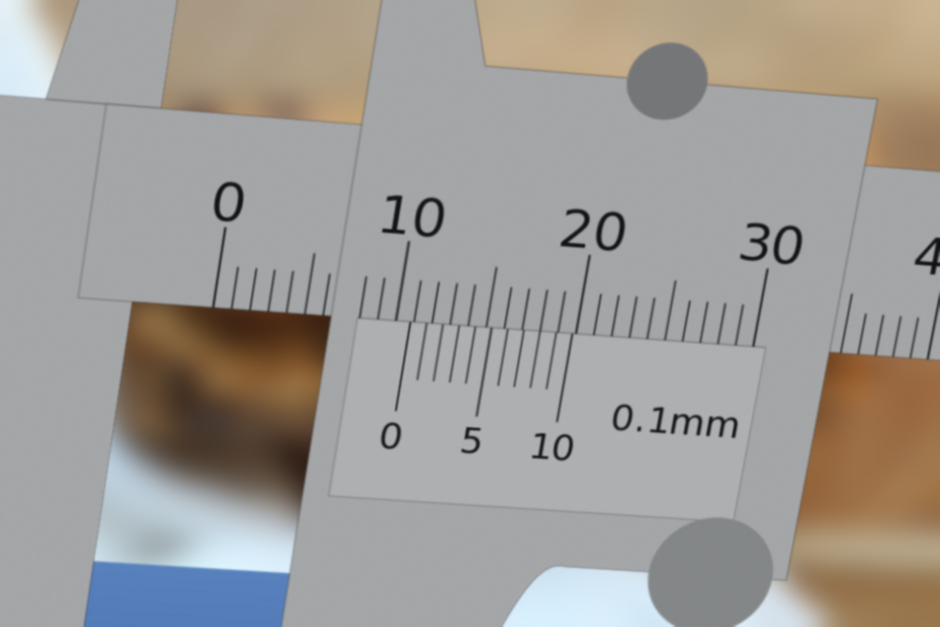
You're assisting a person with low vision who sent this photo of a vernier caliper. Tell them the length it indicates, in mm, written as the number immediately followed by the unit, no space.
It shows 10.8mm
